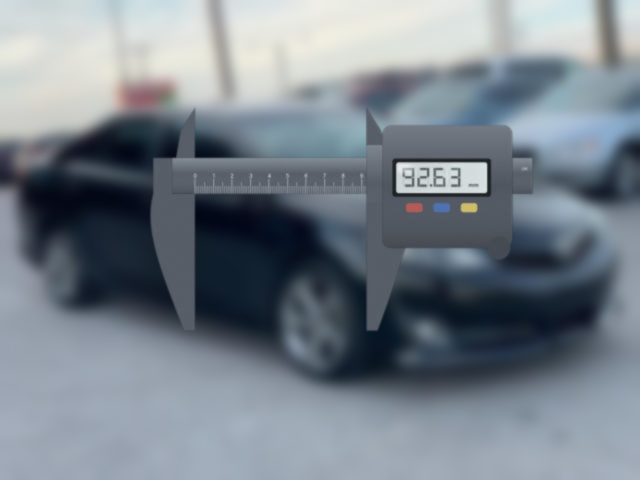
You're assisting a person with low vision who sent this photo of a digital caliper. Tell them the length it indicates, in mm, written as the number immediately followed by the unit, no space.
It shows 92.63mm
